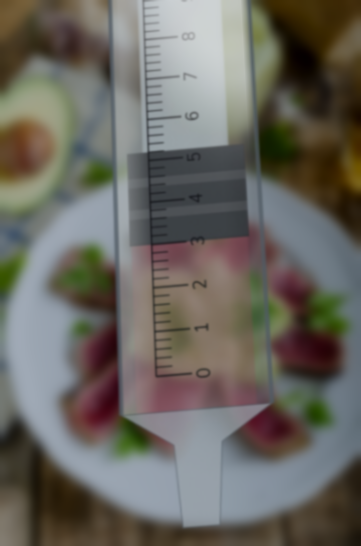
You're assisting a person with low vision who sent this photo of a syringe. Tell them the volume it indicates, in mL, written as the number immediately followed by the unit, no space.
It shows 3mL
